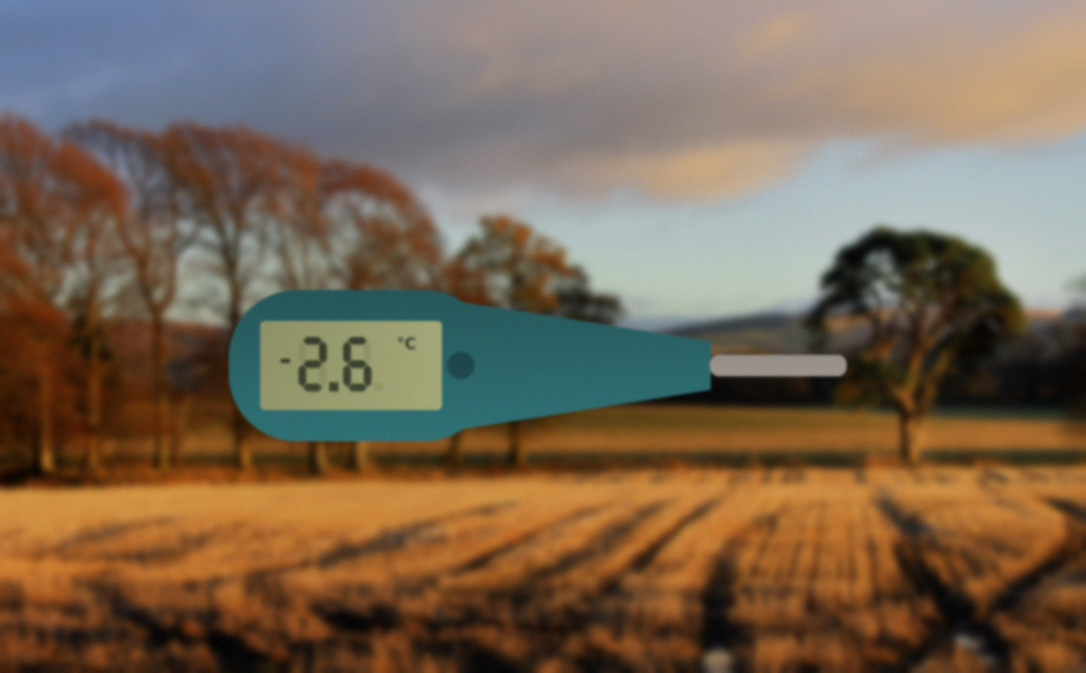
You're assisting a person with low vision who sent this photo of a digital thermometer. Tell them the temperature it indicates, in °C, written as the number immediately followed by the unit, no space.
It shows -2.6°C
